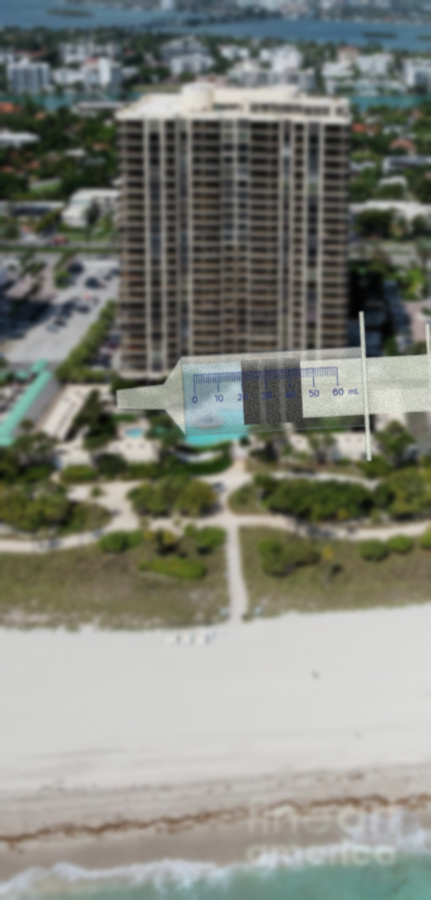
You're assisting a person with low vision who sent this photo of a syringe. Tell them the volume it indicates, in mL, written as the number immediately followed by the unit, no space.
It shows 20mL
